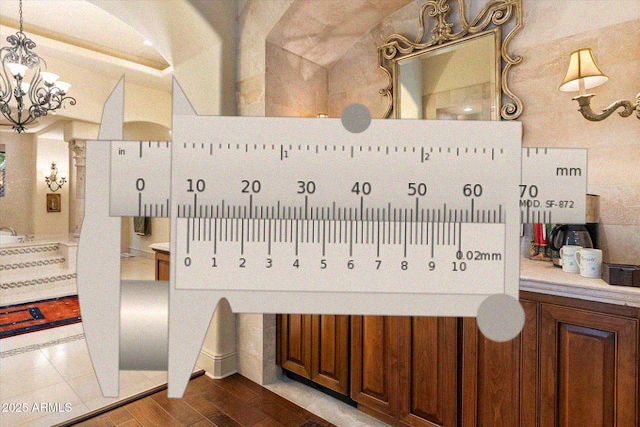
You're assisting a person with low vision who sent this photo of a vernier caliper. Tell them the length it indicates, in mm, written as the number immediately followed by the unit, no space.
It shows 8.8mm
